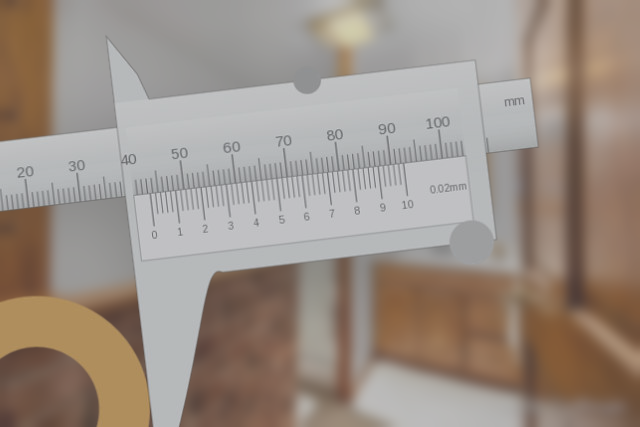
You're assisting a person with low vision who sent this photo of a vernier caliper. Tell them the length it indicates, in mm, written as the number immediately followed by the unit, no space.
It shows 43.5mm
